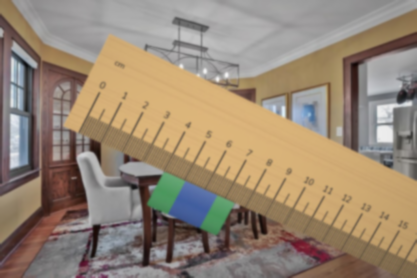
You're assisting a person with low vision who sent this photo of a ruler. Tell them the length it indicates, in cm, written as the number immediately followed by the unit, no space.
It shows 3.5cm
